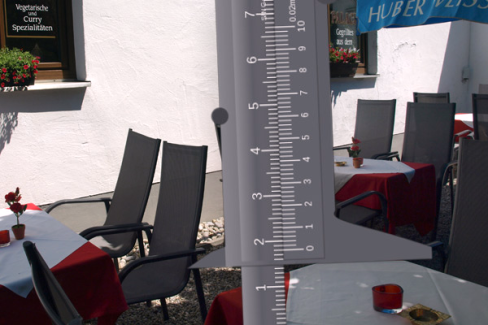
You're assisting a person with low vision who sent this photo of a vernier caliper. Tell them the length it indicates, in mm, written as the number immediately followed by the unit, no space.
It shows 18.0mm
